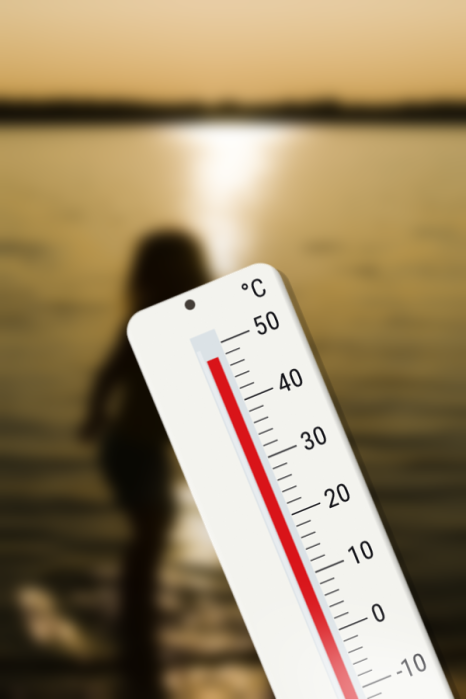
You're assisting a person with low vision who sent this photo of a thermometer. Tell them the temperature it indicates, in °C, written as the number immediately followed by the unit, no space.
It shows 48°C
